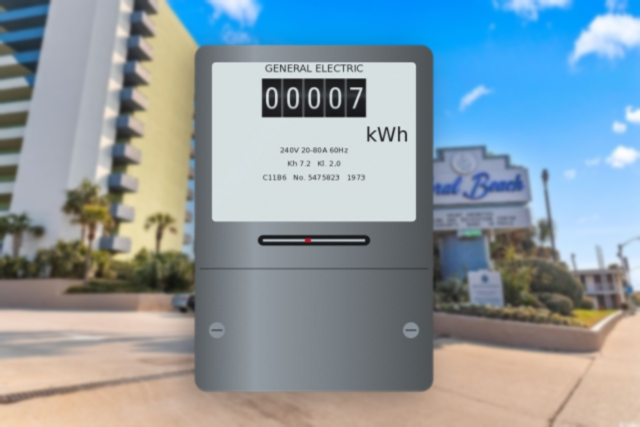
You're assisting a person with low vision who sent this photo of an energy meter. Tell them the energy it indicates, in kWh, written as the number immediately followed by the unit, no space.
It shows 7kWh
